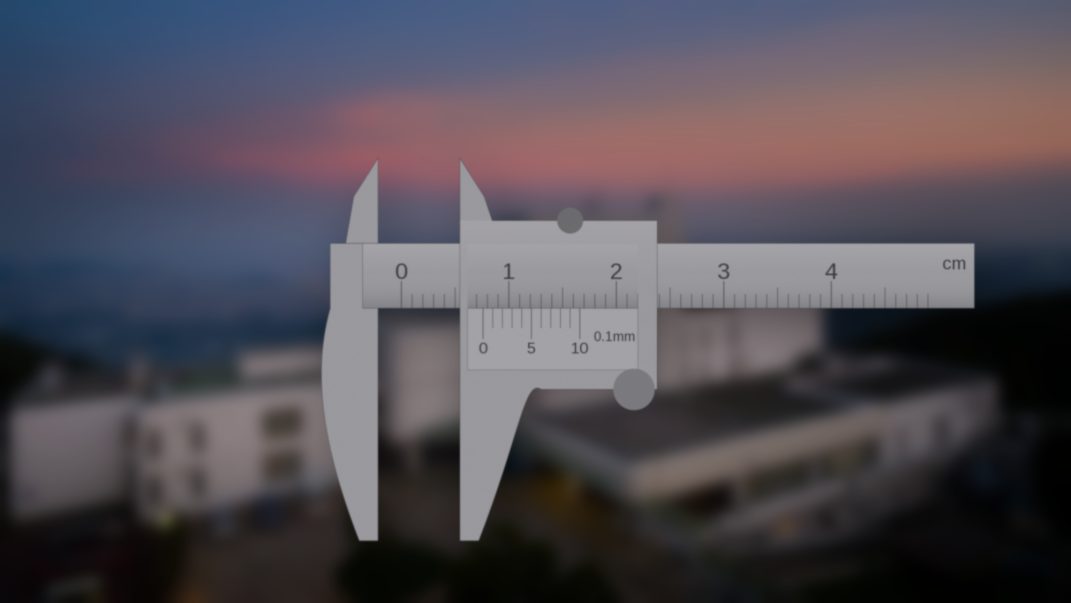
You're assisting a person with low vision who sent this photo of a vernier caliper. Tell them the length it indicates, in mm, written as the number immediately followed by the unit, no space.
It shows 7.6mm
